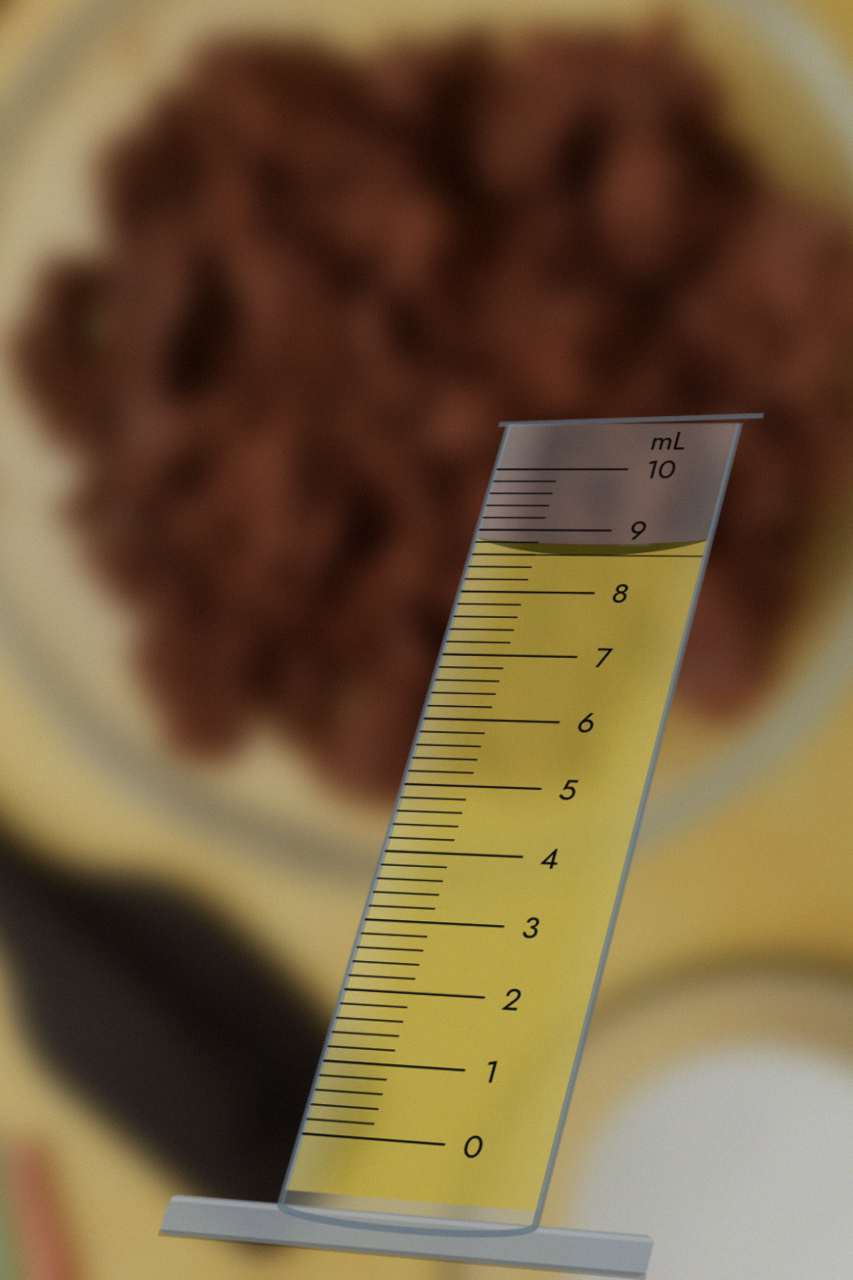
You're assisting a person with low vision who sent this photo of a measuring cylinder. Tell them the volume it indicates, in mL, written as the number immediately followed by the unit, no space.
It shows 8.6mL
